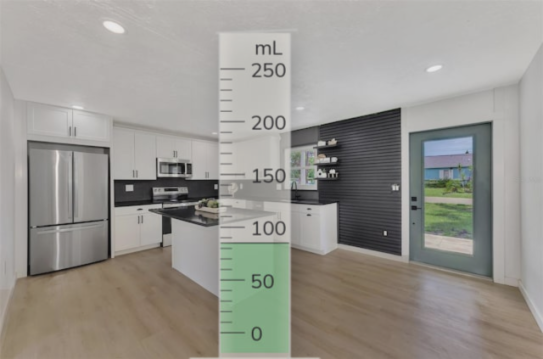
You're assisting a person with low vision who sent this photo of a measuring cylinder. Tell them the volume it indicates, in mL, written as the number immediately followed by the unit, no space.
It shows 85mL
